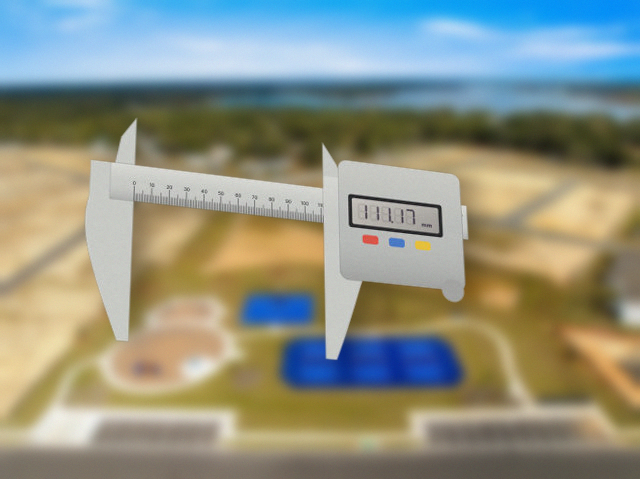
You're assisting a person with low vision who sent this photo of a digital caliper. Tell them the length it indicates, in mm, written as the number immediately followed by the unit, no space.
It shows 111.17mm
